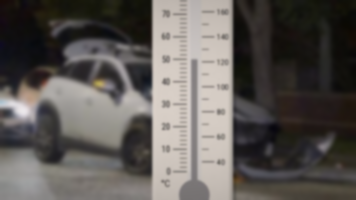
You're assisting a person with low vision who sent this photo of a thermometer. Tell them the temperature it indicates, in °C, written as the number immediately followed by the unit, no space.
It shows 50°C
